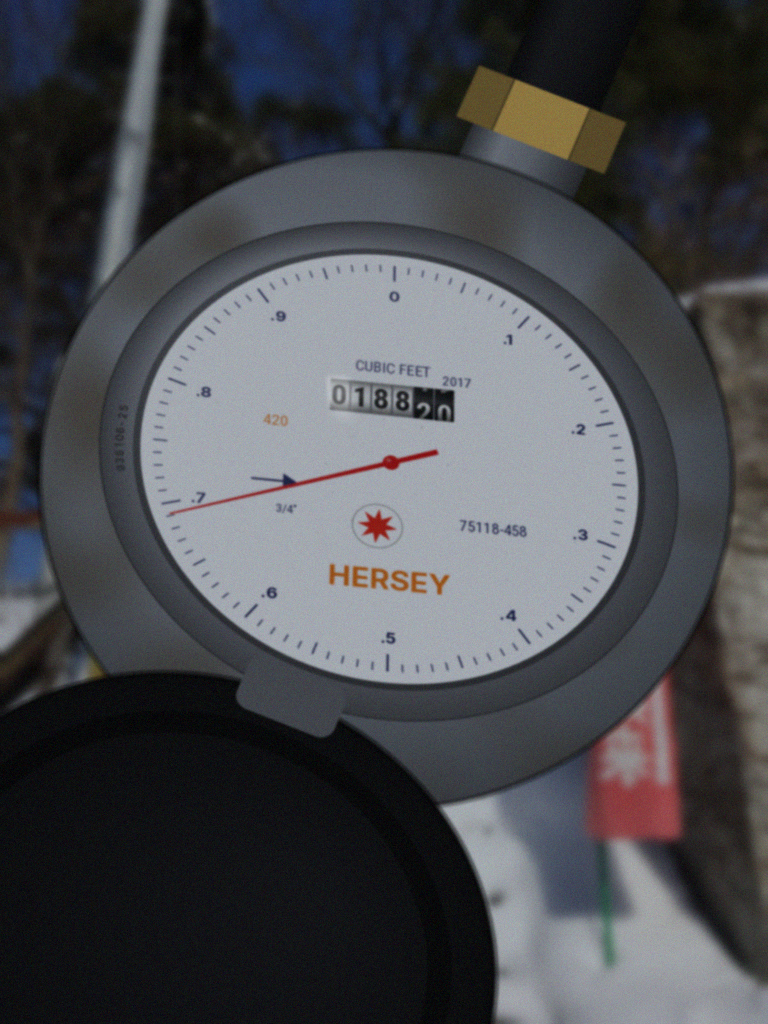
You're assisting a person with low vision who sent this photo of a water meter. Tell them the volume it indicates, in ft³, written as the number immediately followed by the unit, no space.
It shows 18819.69ft³
